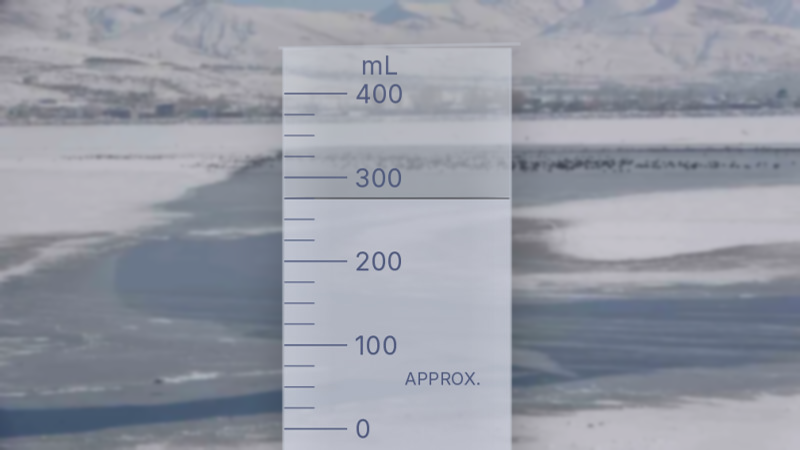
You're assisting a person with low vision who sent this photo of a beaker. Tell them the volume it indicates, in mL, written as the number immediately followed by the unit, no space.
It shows 275mL
